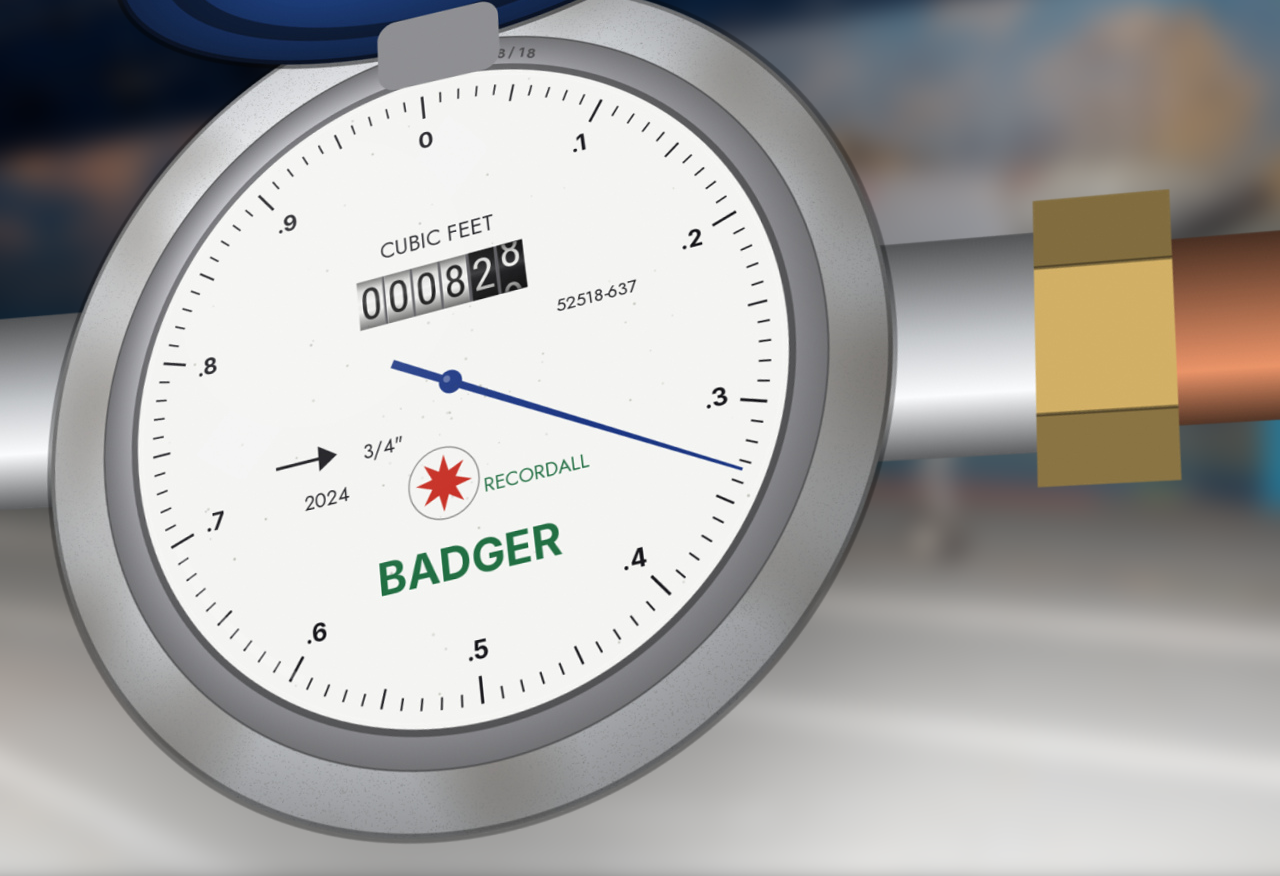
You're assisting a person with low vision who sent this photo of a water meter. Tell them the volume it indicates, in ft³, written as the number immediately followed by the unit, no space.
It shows 828.33ft³
